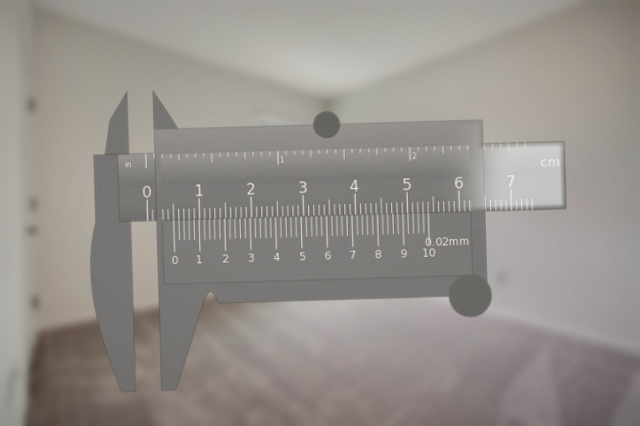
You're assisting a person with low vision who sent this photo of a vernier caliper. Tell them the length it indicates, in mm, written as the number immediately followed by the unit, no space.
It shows 5.0mm
